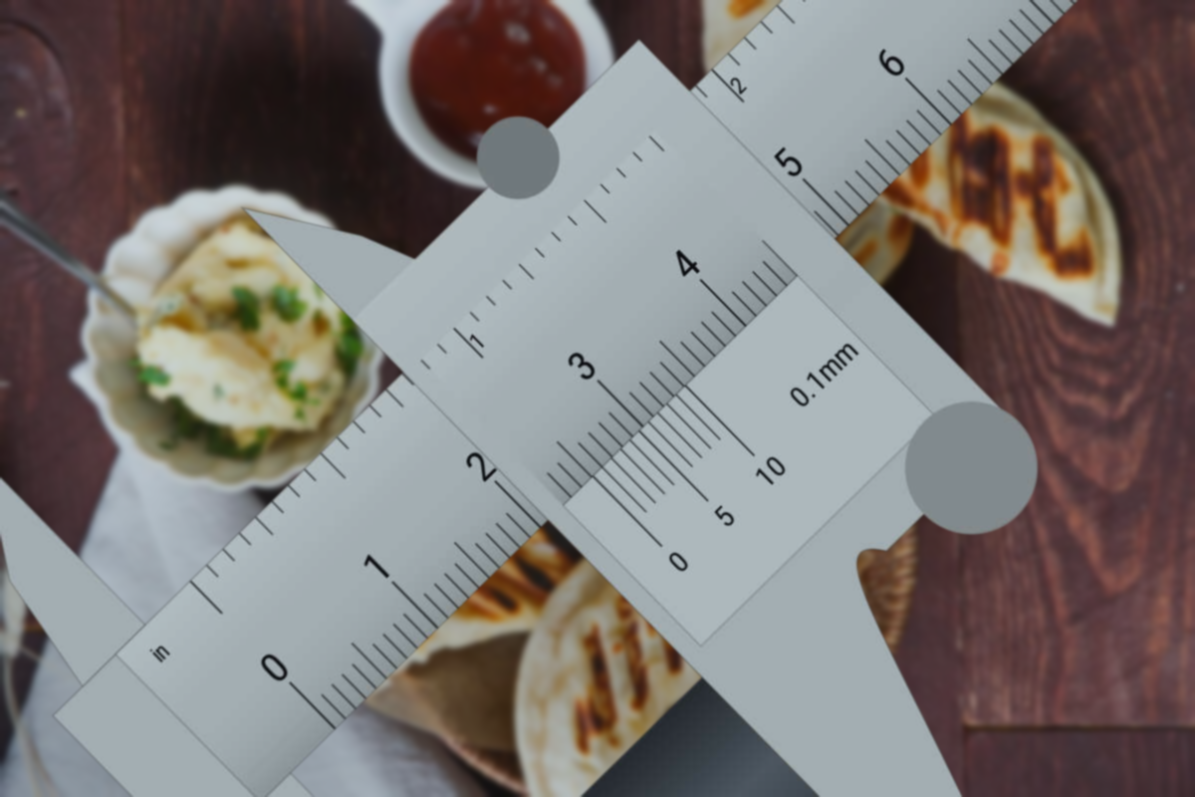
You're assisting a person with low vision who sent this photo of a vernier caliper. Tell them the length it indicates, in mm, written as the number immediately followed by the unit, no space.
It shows 25.1mm
